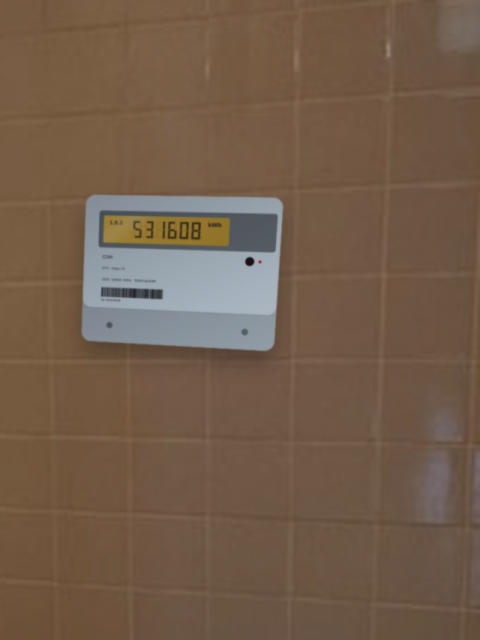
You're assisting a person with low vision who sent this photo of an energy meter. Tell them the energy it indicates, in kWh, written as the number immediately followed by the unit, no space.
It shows 531608kWh
